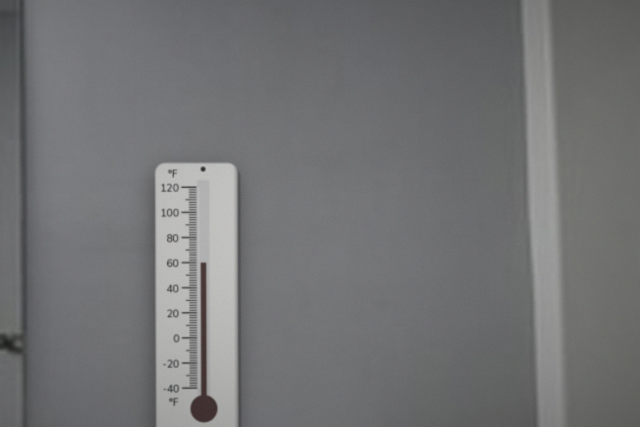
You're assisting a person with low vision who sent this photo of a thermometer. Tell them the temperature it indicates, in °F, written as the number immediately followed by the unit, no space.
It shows 60°F
